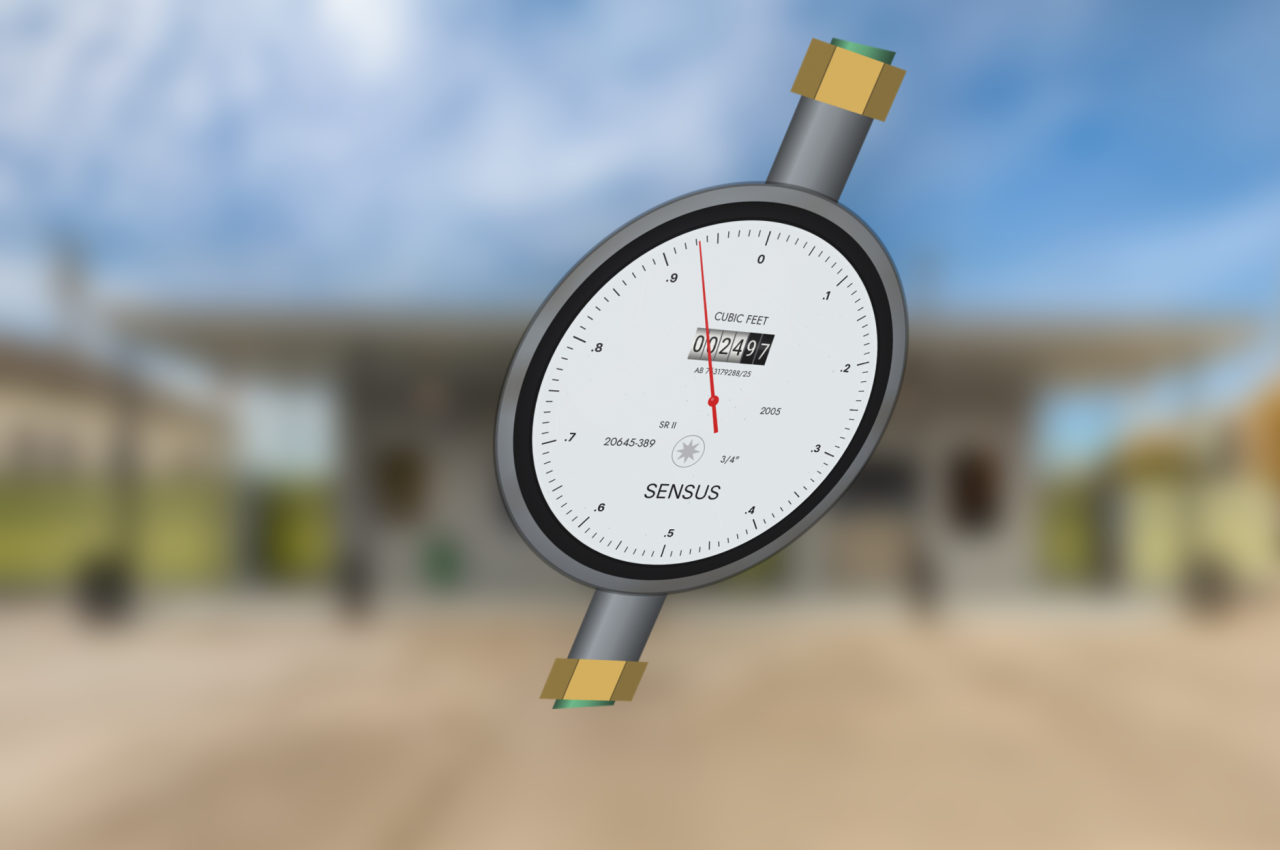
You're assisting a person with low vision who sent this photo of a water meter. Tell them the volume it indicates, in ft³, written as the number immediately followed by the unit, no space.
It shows 2496.93ft³
